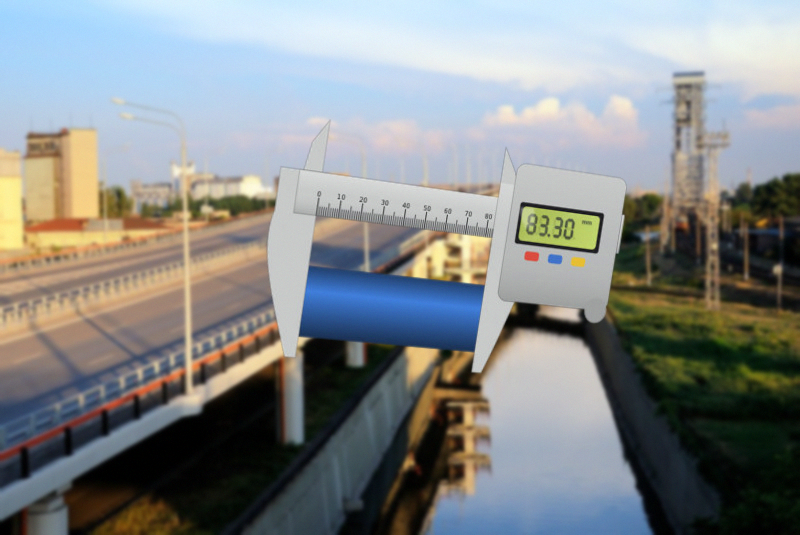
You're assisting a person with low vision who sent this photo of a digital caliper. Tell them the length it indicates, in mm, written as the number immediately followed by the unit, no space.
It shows 83.30mm
